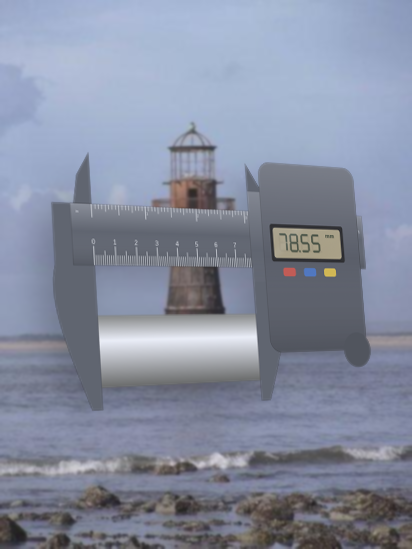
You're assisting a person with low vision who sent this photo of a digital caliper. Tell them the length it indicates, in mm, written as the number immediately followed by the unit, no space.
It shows 78.55mm
